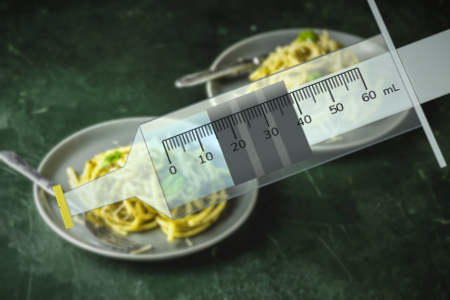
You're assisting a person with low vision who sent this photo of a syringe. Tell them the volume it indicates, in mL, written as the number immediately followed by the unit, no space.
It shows 15mL
